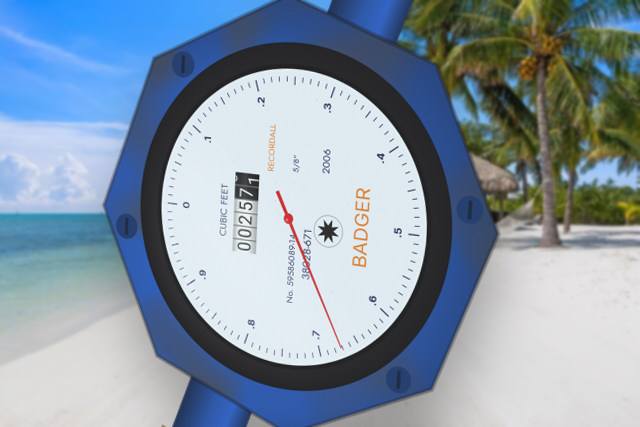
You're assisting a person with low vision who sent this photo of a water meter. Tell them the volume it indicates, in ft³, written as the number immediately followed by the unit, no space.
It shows 2570.67ft³
